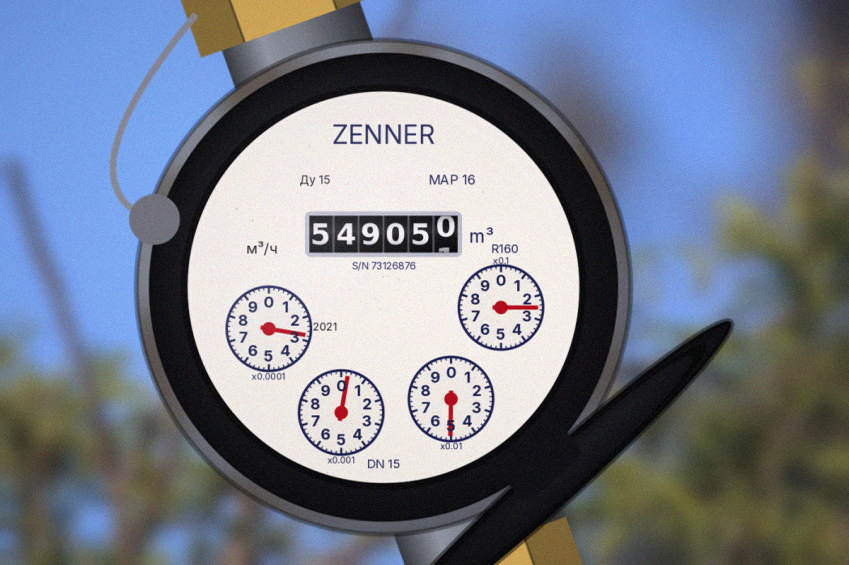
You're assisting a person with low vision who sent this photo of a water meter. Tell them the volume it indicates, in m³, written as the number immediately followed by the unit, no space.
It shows 549050.2502m³
